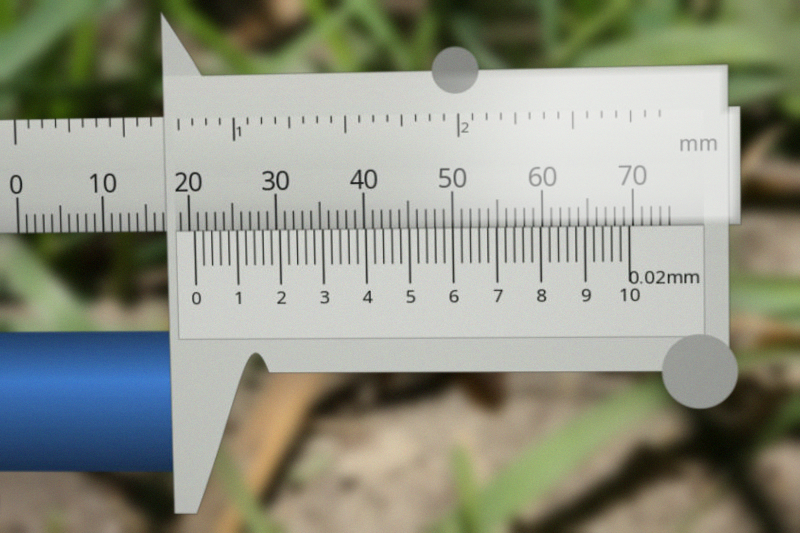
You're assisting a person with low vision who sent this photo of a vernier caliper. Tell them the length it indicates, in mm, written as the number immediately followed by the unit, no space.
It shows 20.6mm
